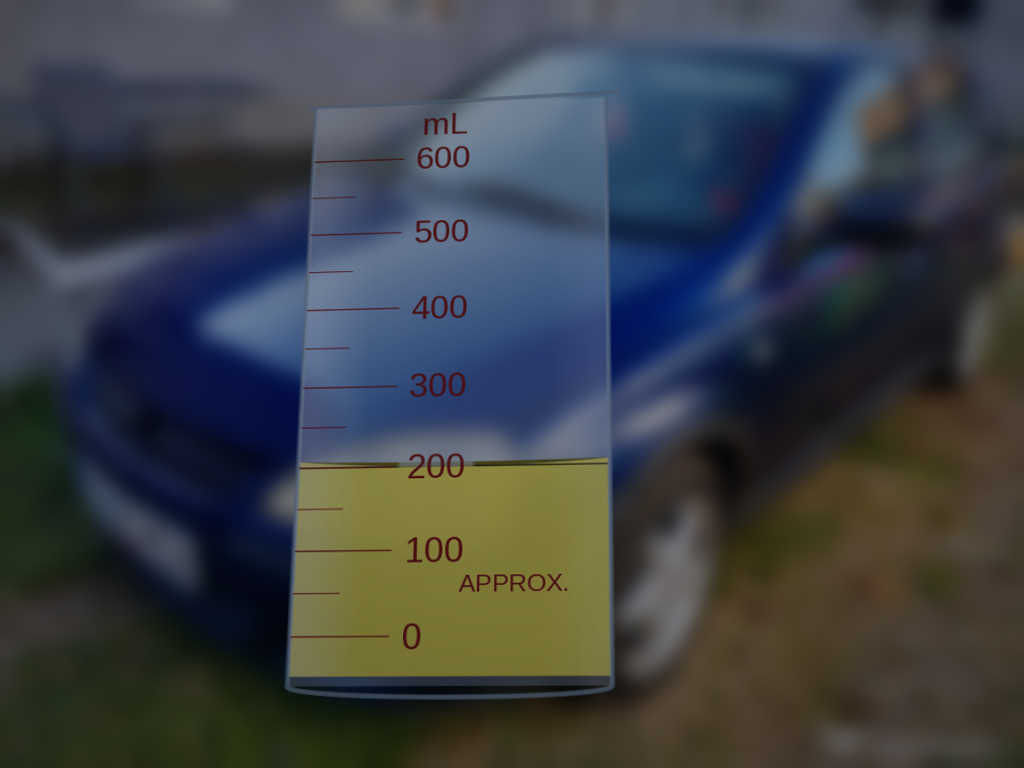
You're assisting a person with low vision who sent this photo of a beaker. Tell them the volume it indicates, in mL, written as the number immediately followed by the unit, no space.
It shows 200mL
